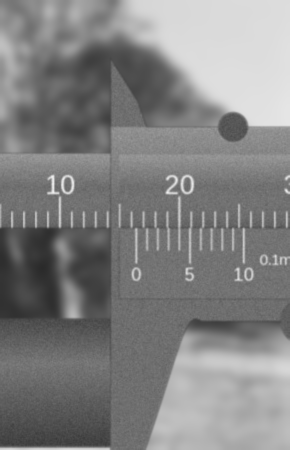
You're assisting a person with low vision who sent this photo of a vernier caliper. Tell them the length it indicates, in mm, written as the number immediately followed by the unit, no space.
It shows 16.4mm
